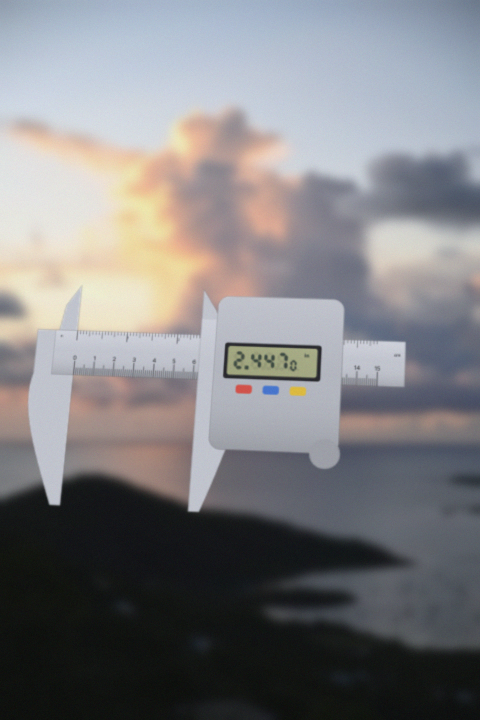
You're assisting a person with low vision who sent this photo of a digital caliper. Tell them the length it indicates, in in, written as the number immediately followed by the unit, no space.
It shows 2.4470in
